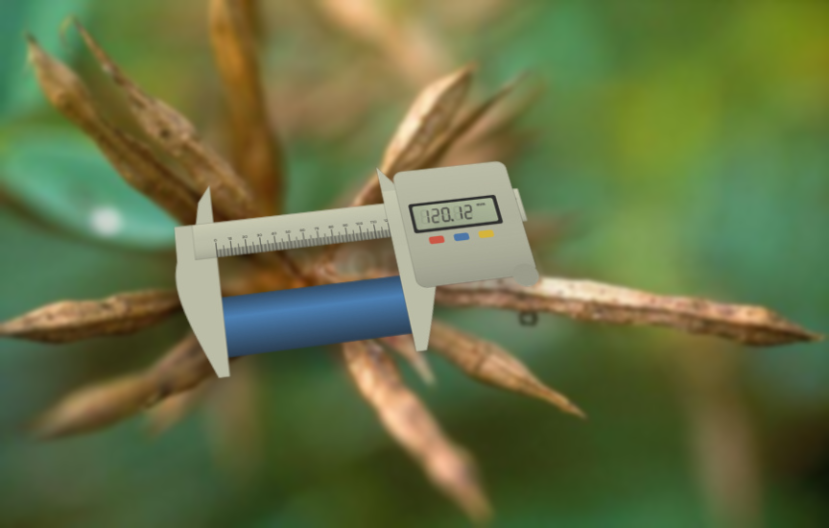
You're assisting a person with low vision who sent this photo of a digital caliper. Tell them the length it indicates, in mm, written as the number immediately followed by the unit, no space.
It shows 120.12mm
